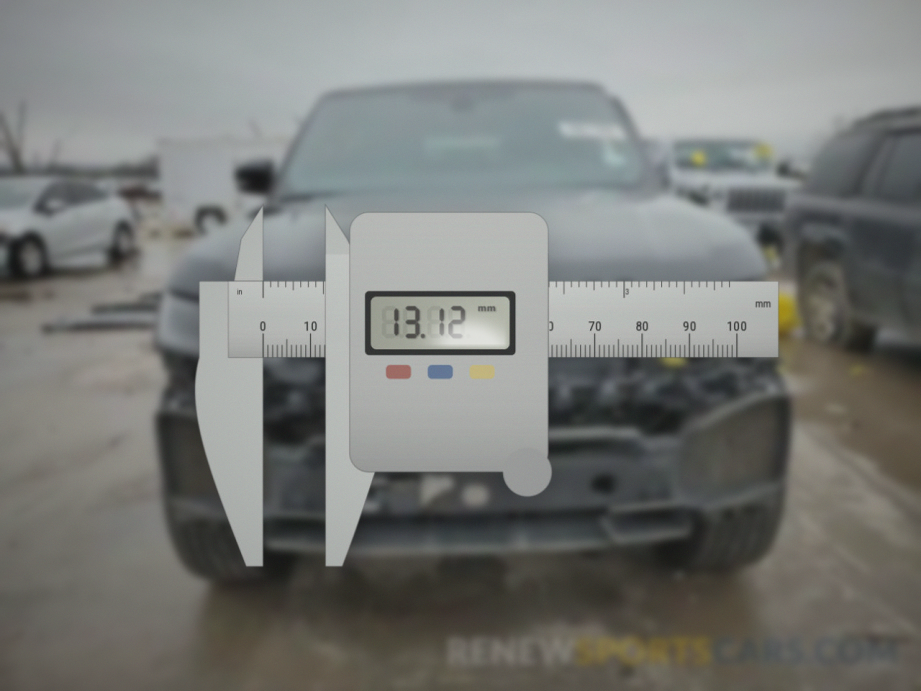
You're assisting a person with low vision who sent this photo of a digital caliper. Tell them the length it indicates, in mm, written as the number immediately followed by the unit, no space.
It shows 13.12mm
